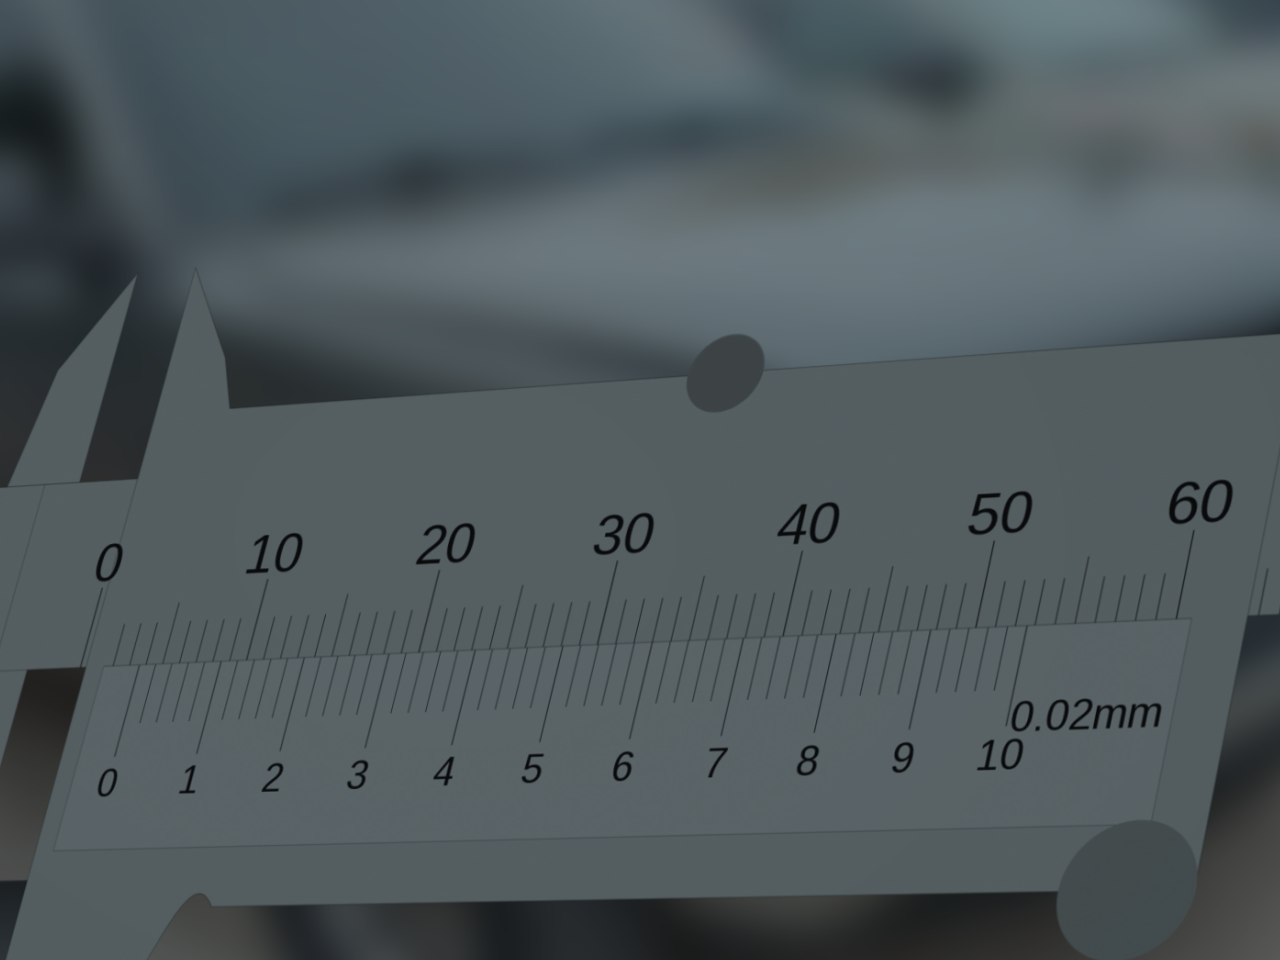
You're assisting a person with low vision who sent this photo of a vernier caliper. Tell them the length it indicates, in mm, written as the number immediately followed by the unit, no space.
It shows 3.6mm
